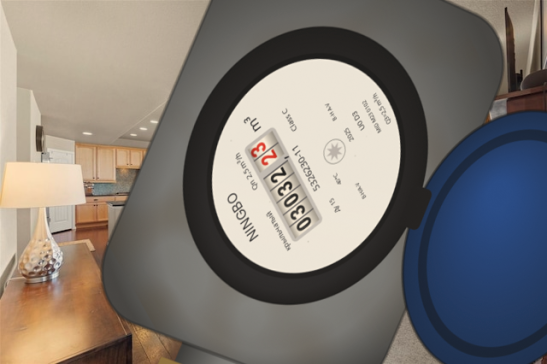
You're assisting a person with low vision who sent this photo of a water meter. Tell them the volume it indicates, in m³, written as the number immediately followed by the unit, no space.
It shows 3032.23m³
